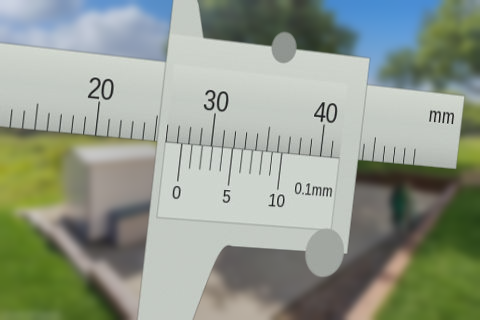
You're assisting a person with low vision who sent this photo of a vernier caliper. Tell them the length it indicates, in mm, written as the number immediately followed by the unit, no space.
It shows 27.4mm
